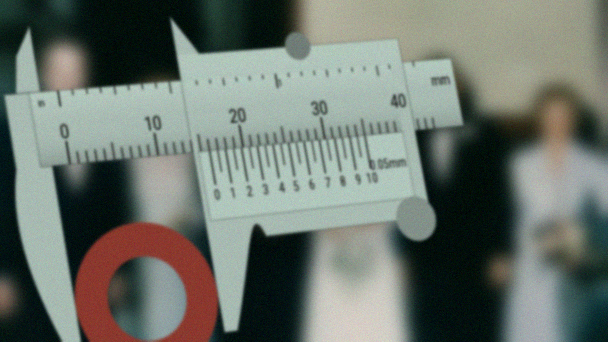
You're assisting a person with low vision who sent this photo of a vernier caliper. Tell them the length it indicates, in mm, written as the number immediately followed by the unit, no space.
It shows 16.0mm
